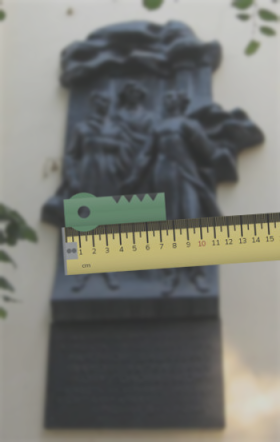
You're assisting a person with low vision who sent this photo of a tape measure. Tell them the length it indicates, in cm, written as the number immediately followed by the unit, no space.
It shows 7.5cm
